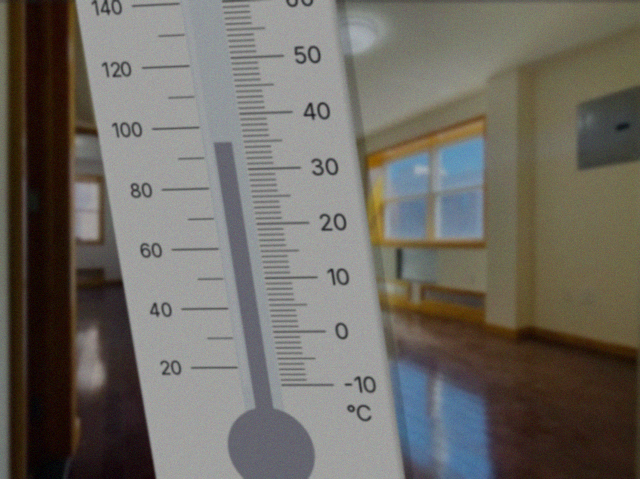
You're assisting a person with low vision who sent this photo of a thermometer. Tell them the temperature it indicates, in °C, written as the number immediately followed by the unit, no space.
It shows 35°C
